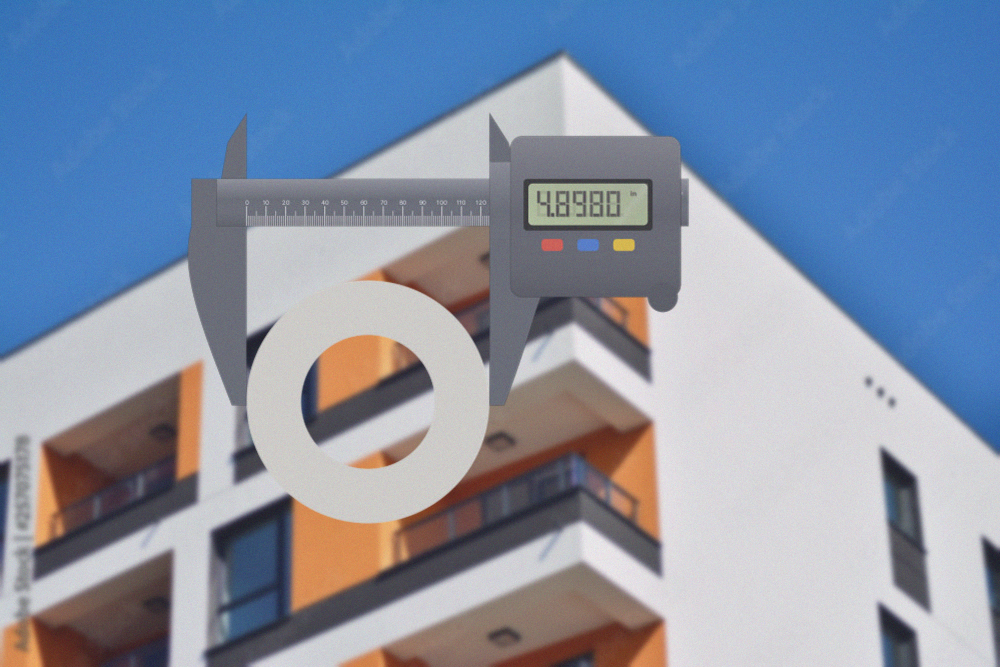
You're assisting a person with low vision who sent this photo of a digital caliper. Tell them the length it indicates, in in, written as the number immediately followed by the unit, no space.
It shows 4.8980in
